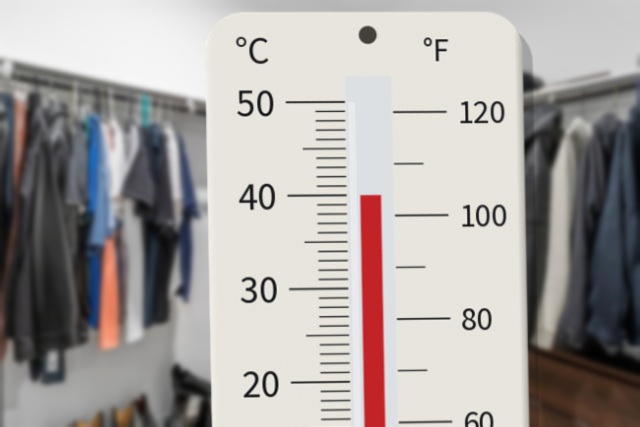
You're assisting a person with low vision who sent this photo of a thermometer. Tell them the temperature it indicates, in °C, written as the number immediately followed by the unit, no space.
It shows 40°C
